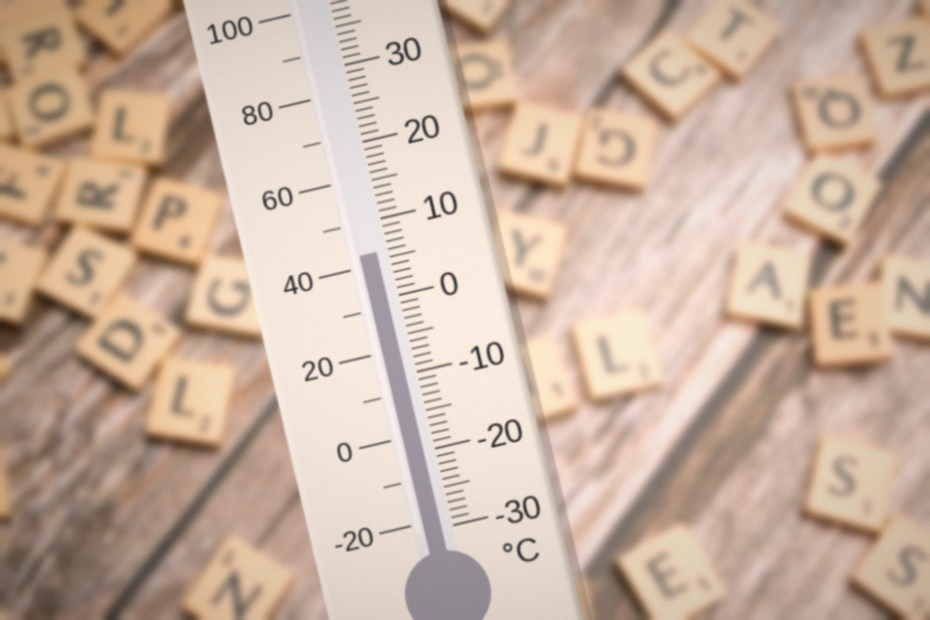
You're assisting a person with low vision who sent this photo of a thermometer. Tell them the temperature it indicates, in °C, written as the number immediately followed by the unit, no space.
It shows 6°C
